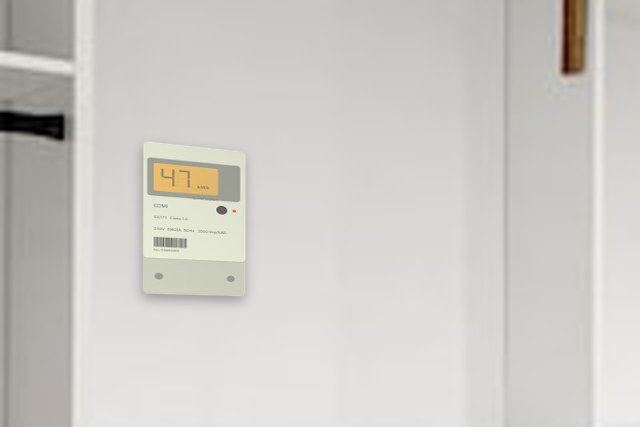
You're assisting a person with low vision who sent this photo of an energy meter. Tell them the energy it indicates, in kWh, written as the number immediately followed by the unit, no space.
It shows 47kWh
